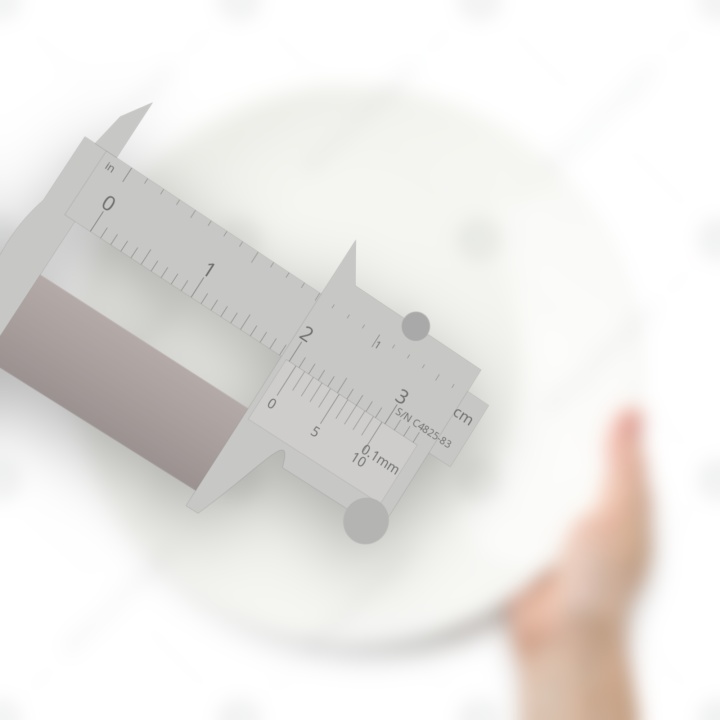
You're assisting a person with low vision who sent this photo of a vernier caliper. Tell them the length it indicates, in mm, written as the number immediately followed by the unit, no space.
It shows 20.7mm
